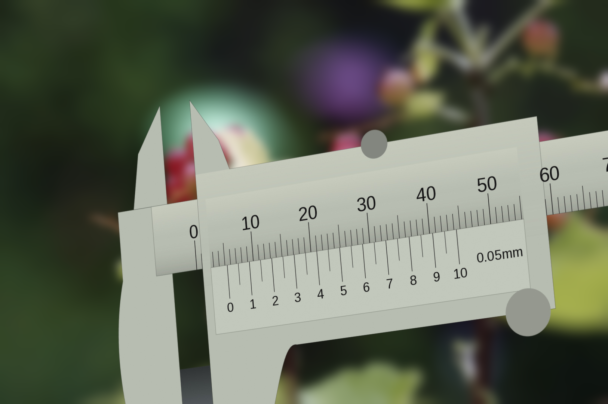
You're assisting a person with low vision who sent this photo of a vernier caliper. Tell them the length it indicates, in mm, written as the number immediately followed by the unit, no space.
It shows 5.4mm
